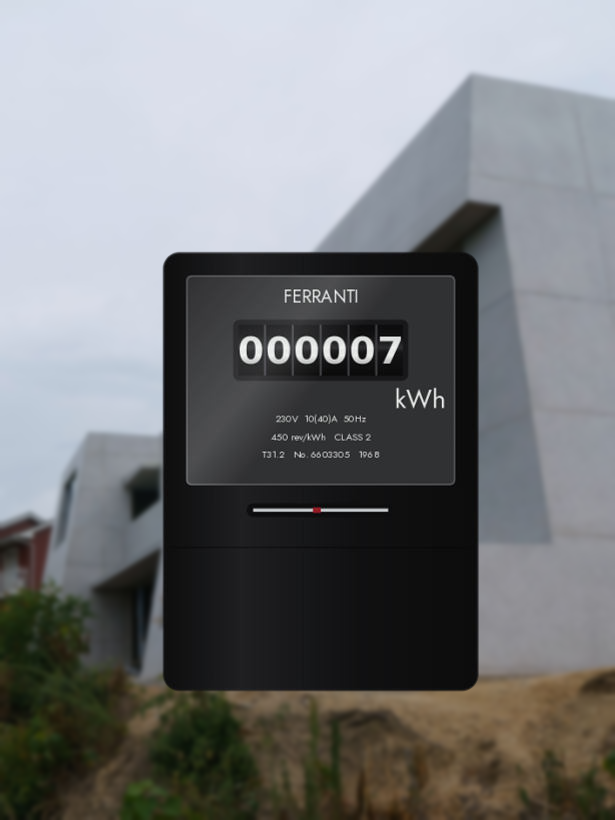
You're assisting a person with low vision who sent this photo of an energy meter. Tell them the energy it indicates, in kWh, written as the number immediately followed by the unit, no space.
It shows 7kWh
